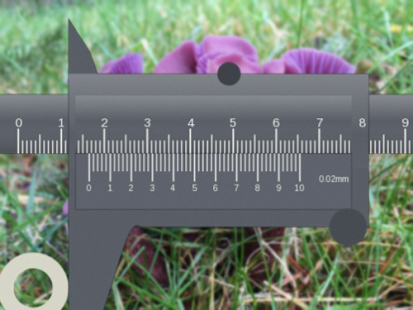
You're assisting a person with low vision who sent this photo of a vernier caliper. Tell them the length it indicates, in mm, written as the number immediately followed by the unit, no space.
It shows 16.5mm
